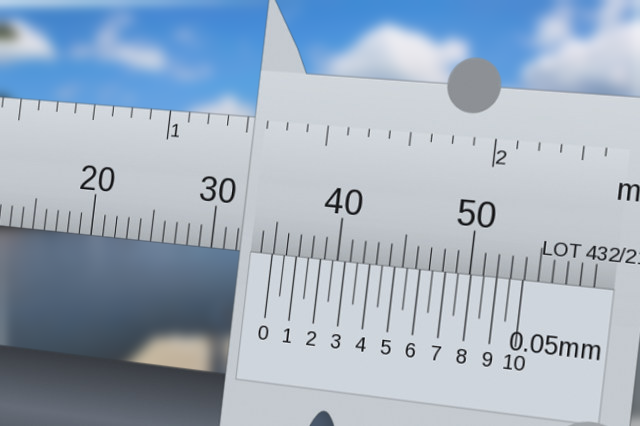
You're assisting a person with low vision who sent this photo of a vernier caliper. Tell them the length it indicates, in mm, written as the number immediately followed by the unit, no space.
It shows 34.9mm
